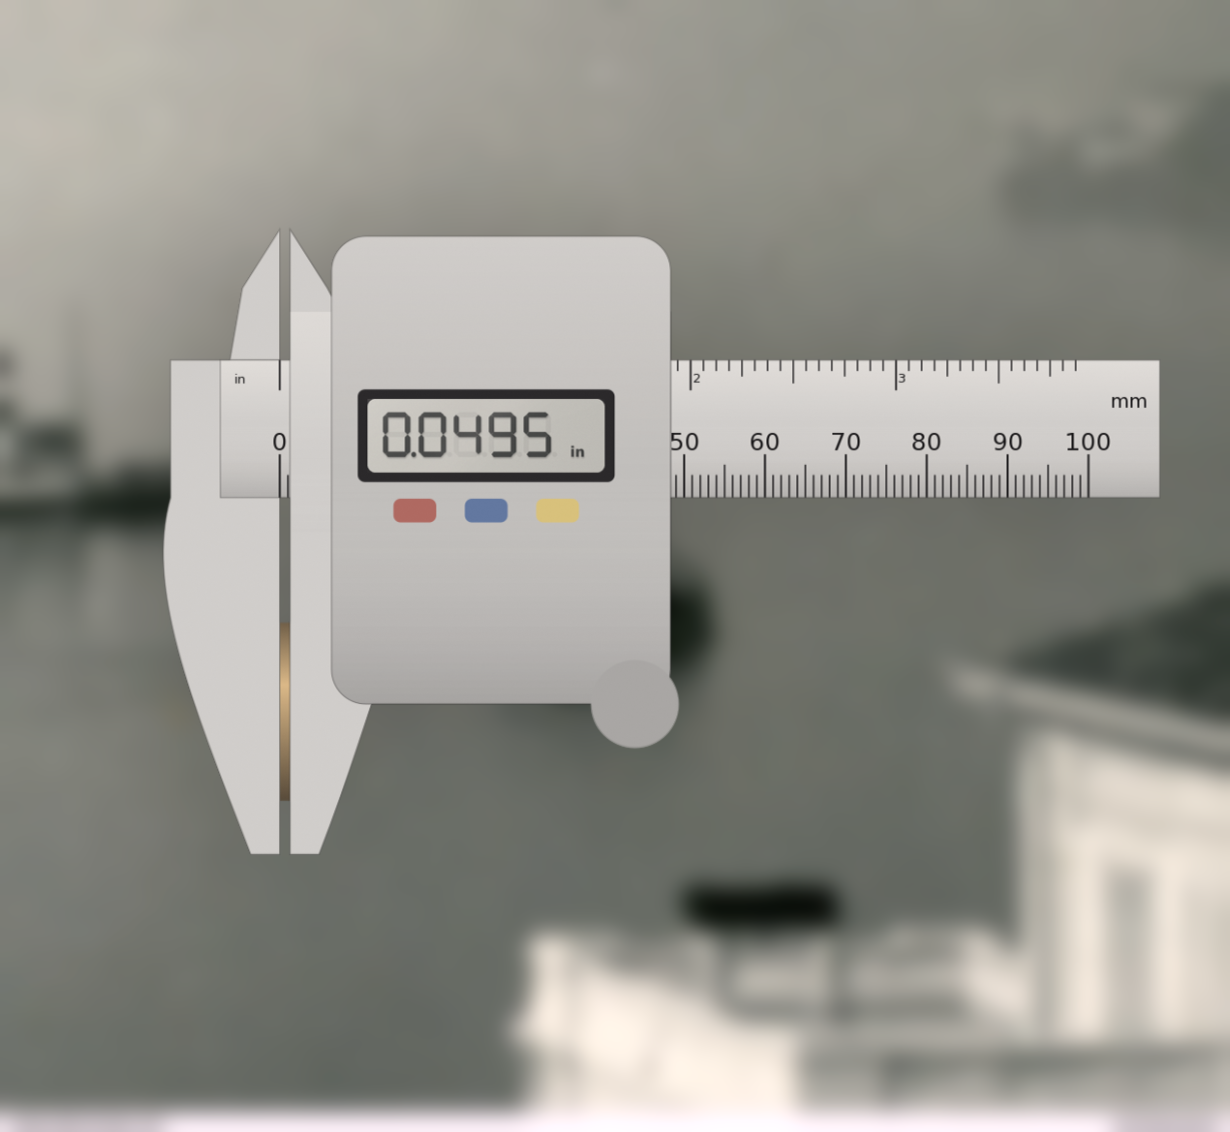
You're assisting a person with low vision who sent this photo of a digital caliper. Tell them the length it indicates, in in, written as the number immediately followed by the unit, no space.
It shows 0.0495in
